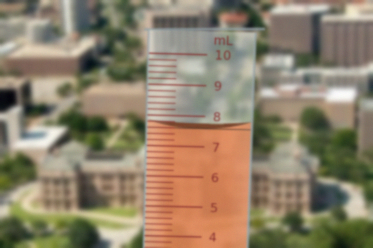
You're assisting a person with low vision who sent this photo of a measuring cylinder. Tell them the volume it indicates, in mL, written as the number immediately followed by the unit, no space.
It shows 7.6mL
